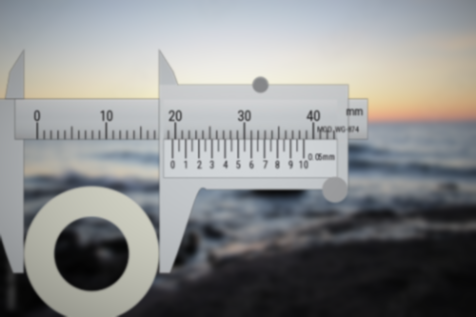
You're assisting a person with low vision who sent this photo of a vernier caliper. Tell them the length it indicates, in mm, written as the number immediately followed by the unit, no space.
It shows 19.6mm
